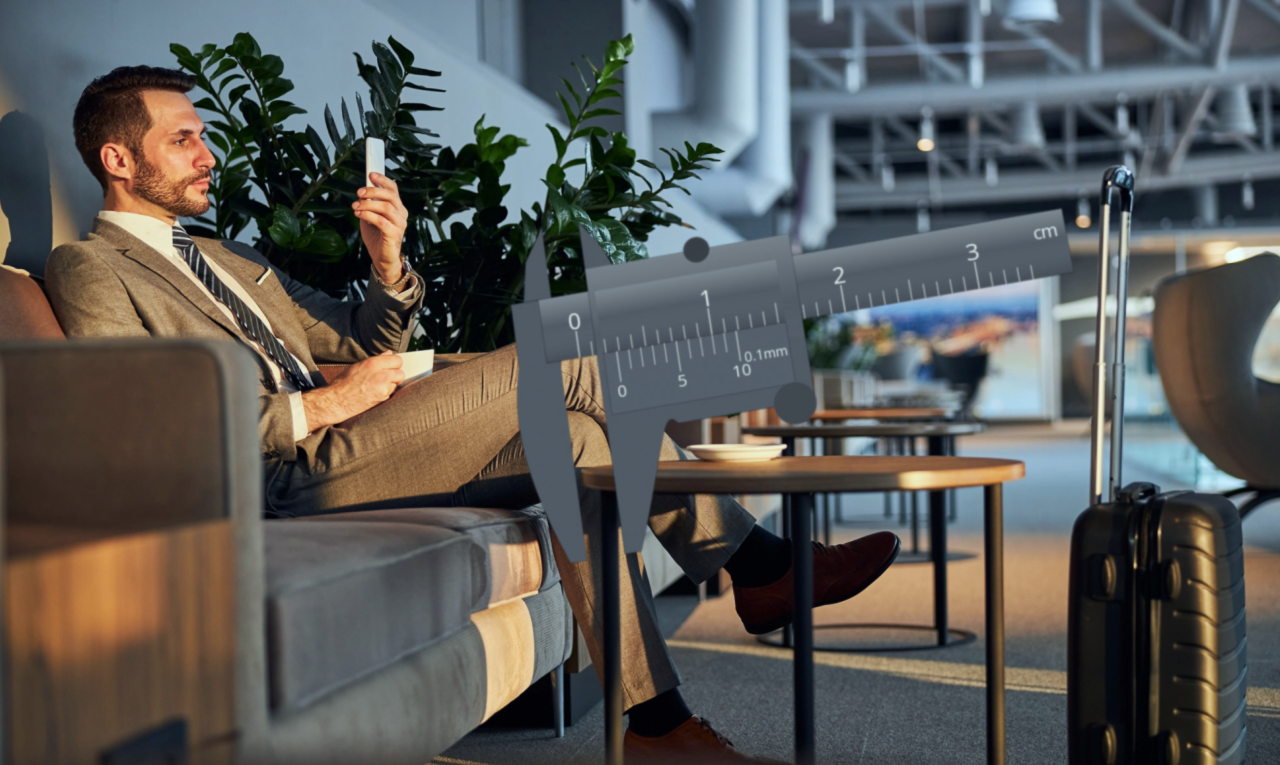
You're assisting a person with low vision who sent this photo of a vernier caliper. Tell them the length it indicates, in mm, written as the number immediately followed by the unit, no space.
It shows 2.8mm
